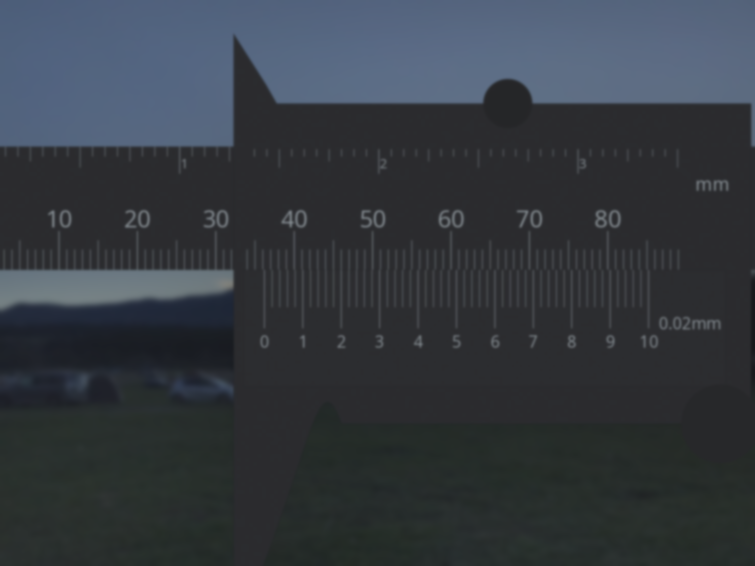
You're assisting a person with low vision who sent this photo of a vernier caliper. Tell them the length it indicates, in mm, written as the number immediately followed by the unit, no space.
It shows 36.2mm
